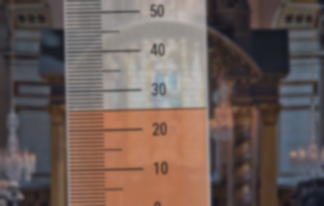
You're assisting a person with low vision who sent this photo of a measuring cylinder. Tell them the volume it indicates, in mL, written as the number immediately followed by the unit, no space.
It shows 25mL
